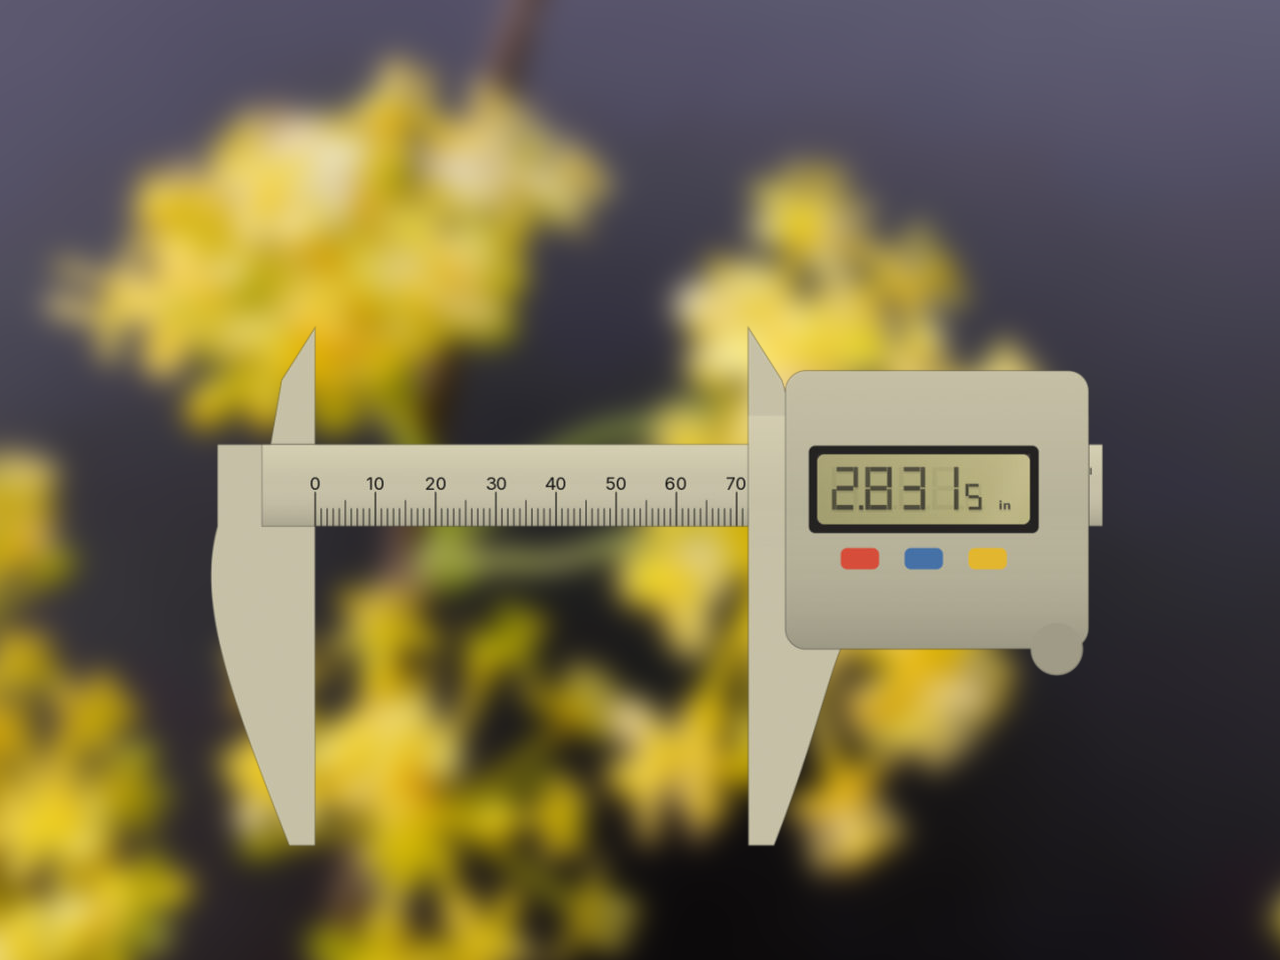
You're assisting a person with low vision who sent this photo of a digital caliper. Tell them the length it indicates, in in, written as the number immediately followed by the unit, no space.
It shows 2.8315in
